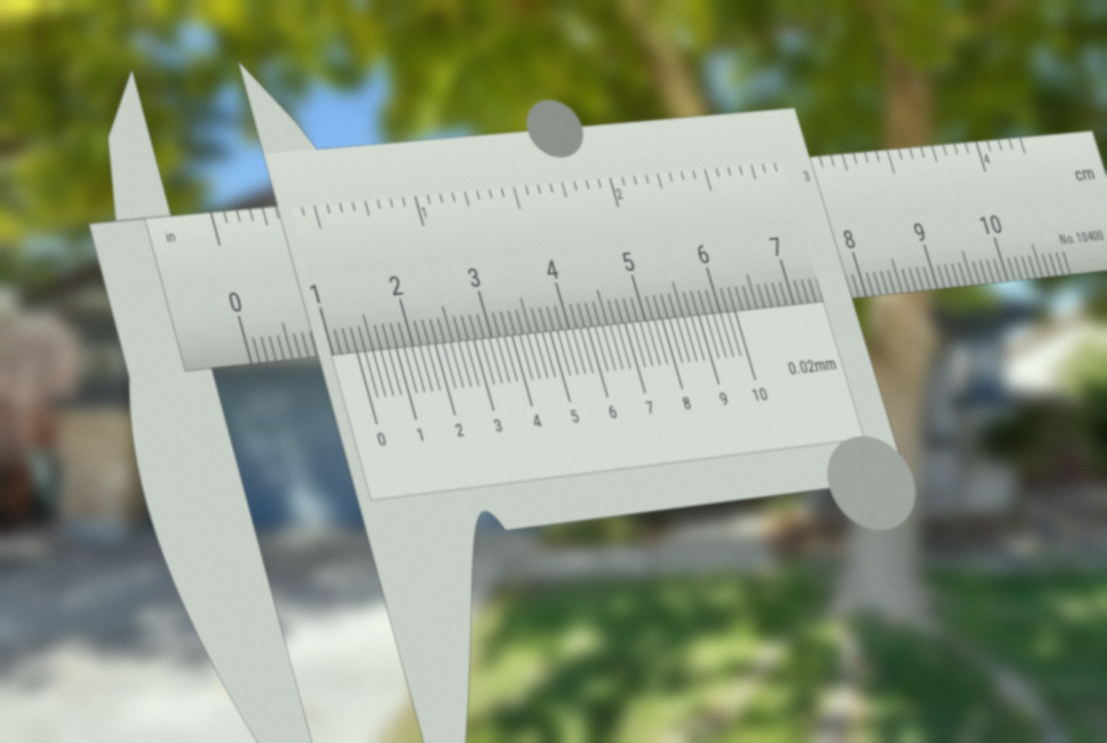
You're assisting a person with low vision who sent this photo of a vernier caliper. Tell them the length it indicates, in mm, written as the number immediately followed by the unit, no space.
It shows 13.0mm
